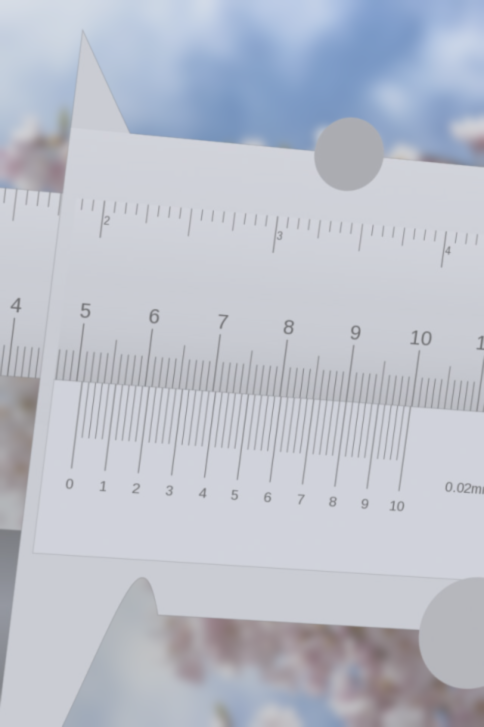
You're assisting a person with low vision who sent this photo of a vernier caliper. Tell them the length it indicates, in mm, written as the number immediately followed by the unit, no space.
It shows 50.8mm
